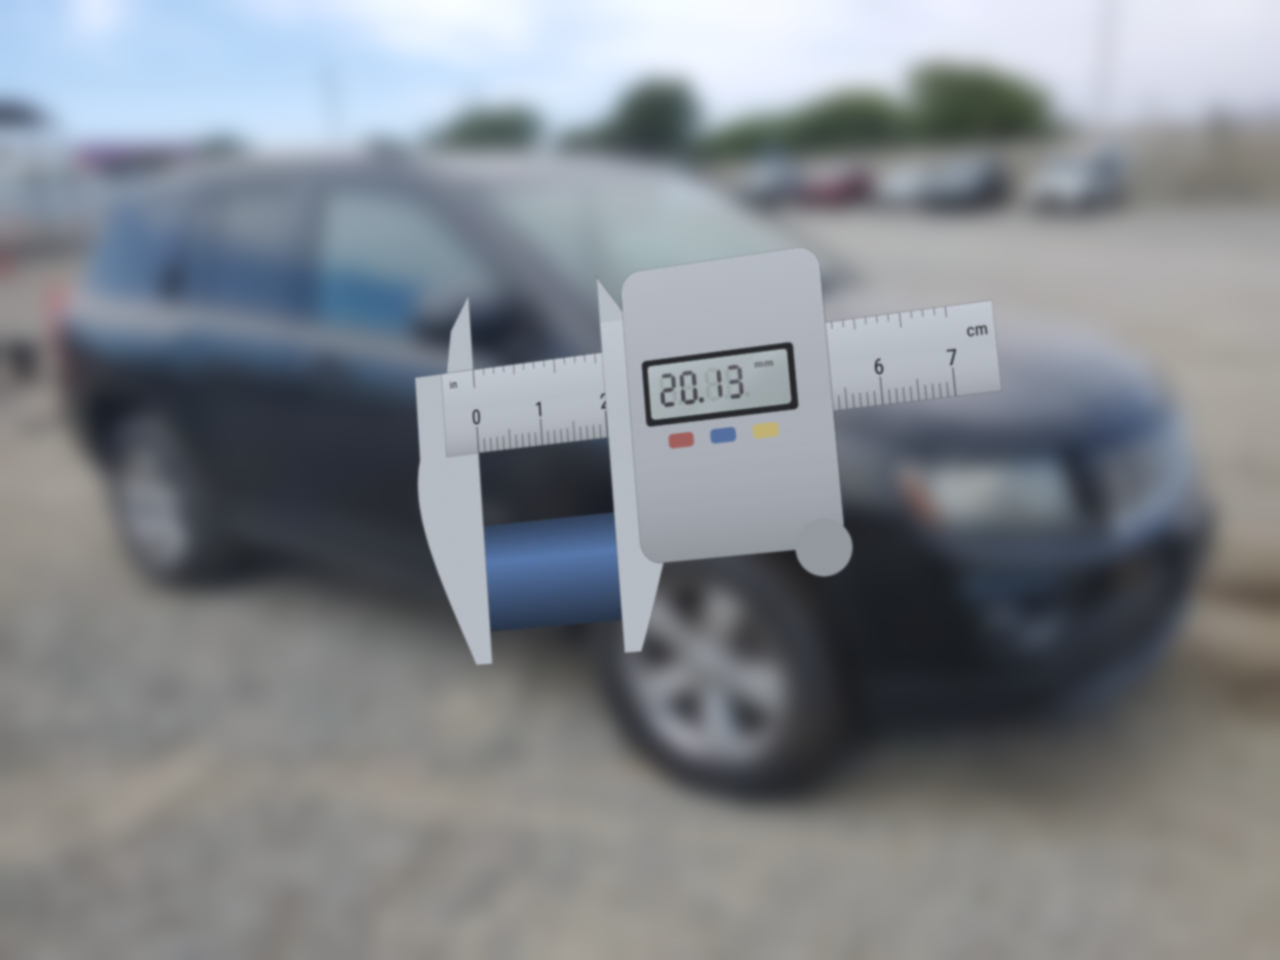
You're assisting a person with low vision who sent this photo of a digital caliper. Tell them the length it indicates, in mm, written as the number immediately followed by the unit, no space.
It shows 20.13mm
